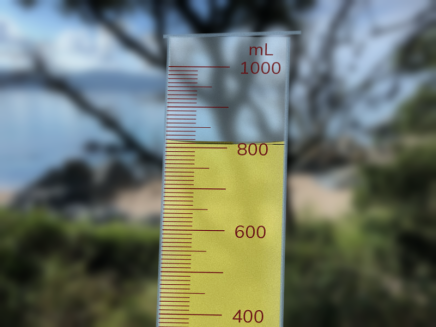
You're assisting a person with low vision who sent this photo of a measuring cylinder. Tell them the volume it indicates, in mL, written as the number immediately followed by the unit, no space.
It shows 810mL
